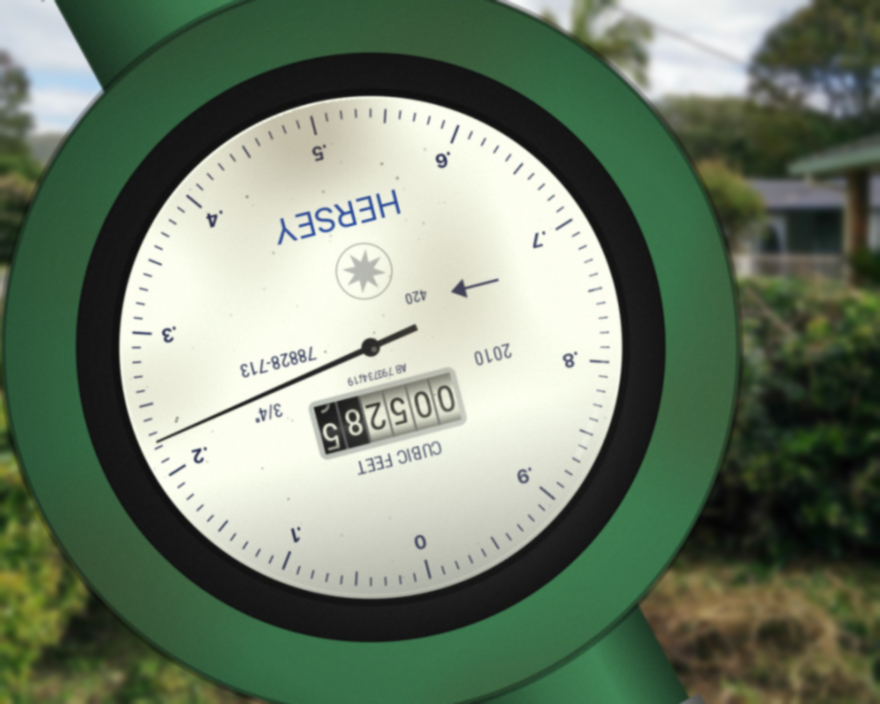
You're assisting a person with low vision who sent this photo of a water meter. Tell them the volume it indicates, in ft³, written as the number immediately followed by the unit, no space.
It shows 5285.22ft³
